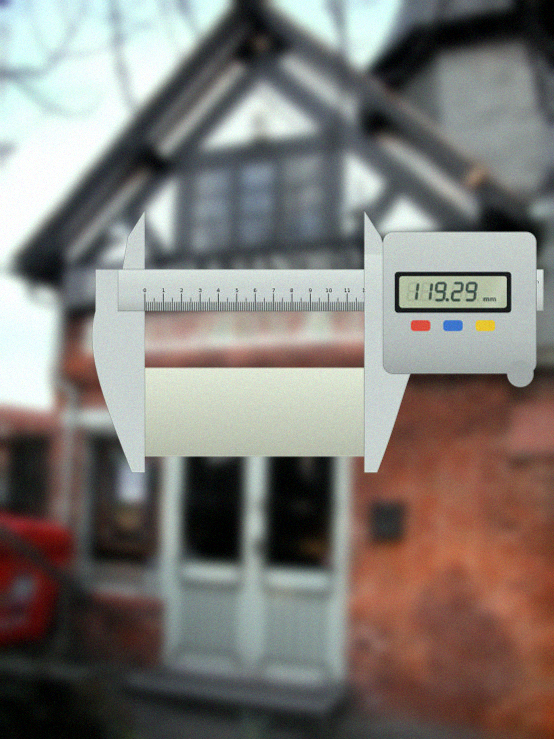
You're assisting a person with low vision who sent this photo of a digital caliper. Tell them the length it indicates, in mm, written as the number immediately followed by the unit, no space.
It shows 119.29mm
